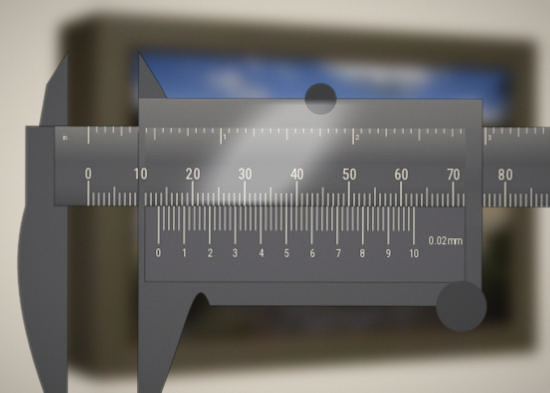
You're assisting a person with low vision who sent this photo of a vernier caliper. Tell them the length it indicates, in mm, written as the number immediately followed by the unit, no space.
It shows 13.5mm
